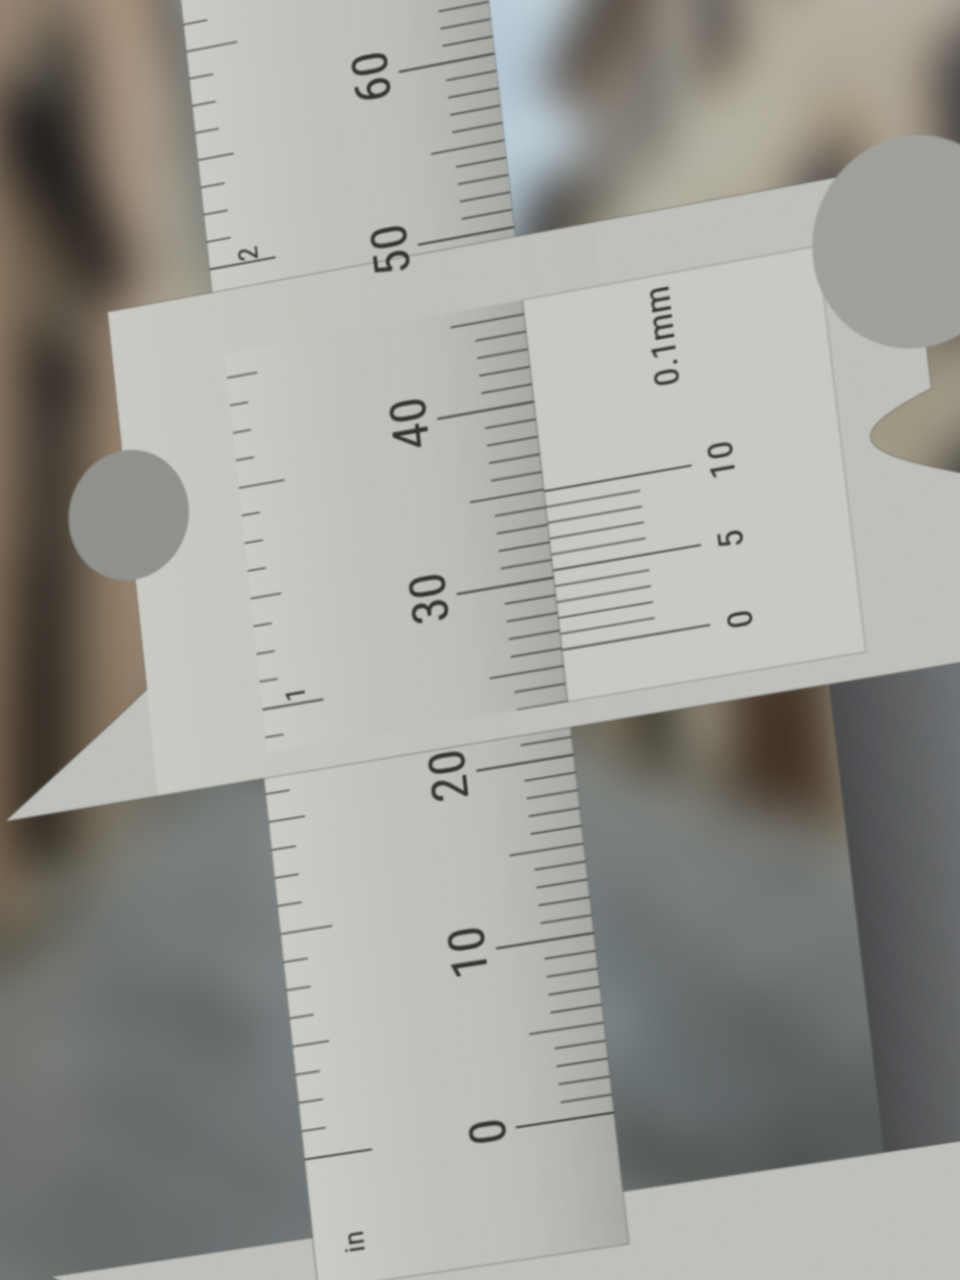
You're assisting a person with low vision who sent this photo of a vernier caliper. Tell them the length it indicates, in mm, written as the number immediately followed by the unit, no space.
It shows 25.9mm
